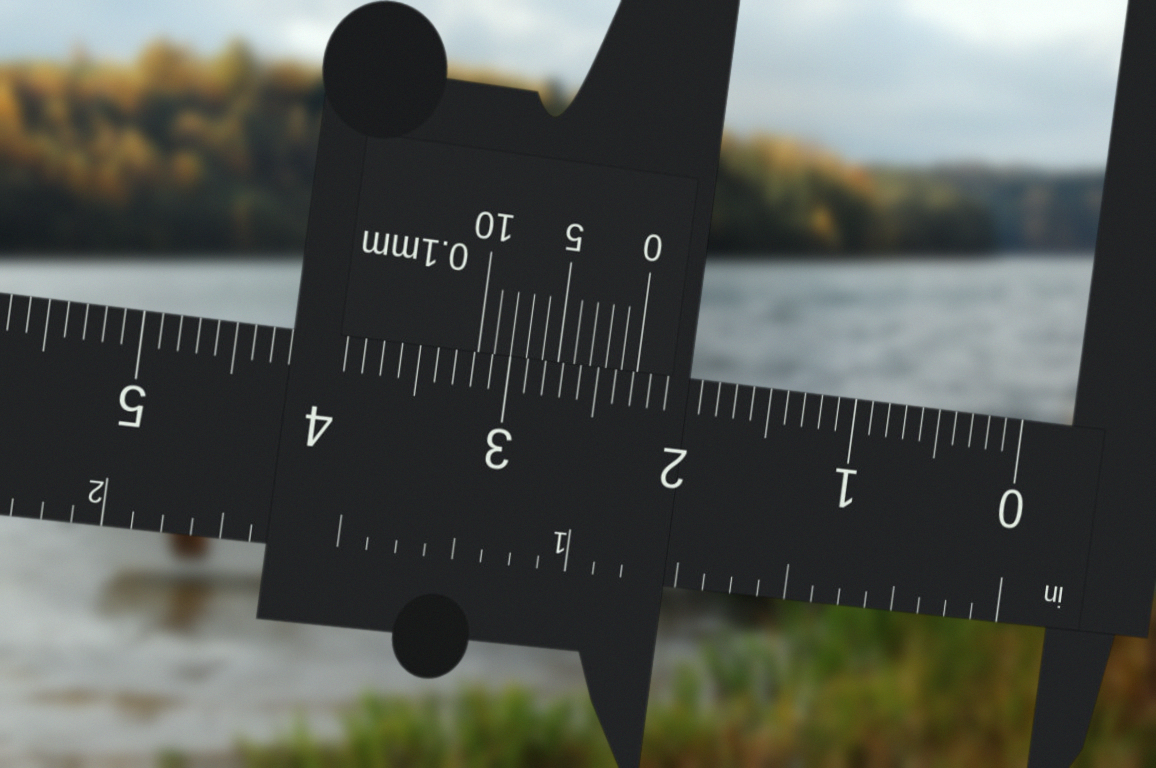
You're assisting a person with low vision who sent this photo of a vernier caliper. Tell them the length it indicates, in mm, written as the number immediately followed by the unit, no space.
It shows 22.8mm
